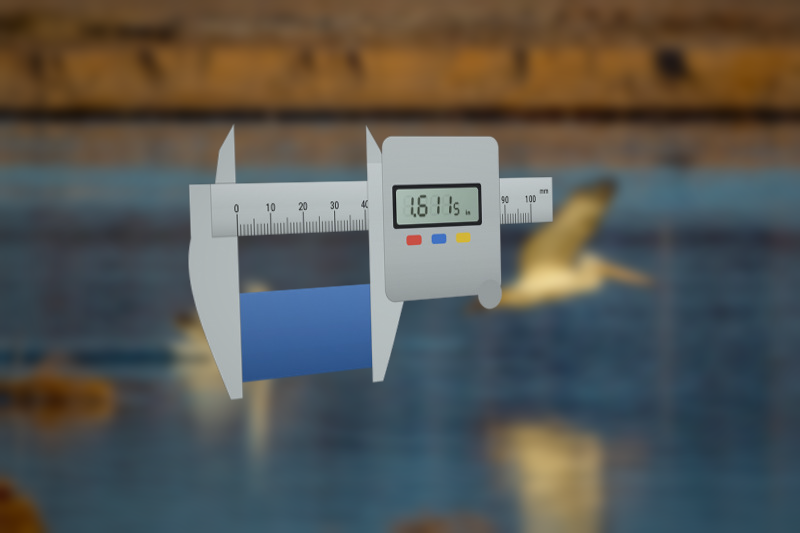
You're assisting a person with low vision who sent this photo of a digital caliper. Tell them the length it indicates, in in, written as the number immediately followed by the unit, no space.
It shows 1.6115in
